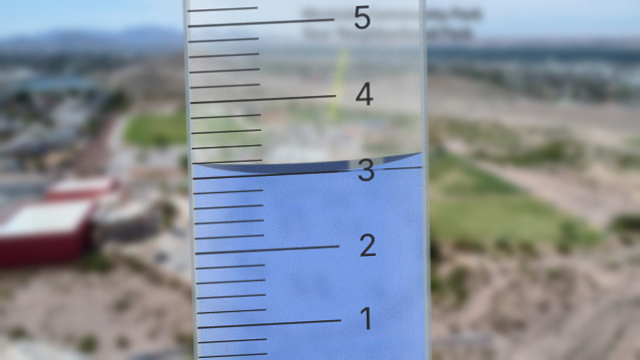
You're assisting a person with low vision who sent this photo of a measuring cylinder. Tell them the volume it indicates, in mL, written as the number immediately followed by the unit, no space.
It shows 3mL
